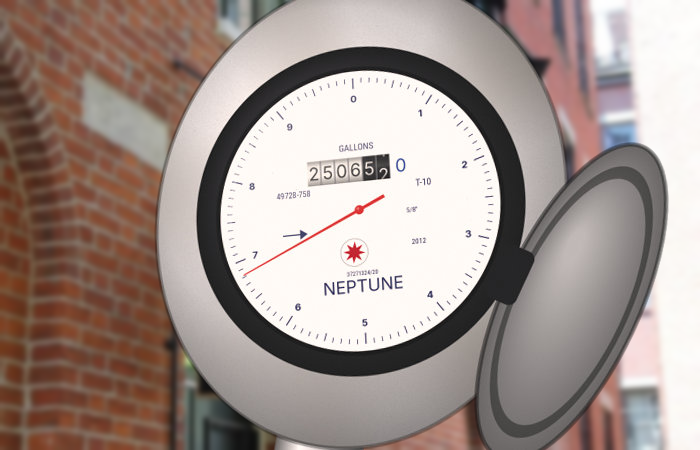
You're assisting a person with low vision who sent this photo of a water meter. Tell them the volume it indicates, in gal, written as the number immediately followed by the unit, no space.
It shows 2506516.8gal
